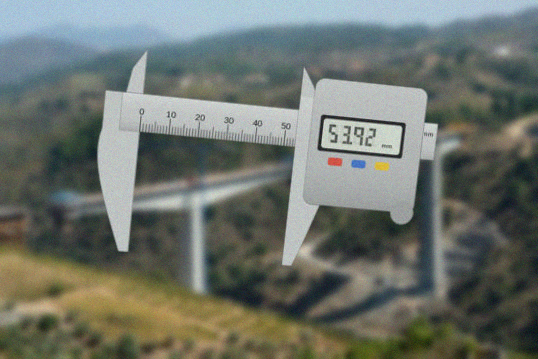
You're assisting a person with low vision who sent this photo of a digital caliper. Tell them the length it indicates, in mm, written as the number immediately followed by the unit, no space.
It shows 53.92mm
